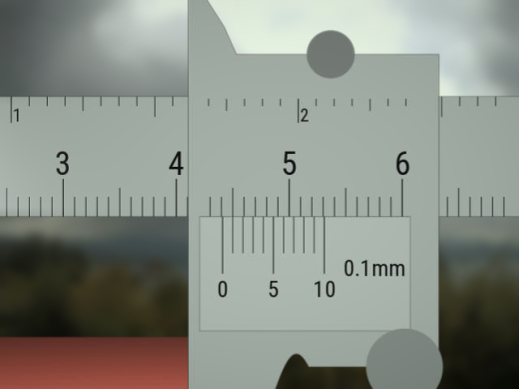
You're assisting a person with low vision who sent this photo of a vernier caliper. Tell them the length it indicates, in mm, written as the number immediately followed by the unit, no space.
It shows 44.1mm
